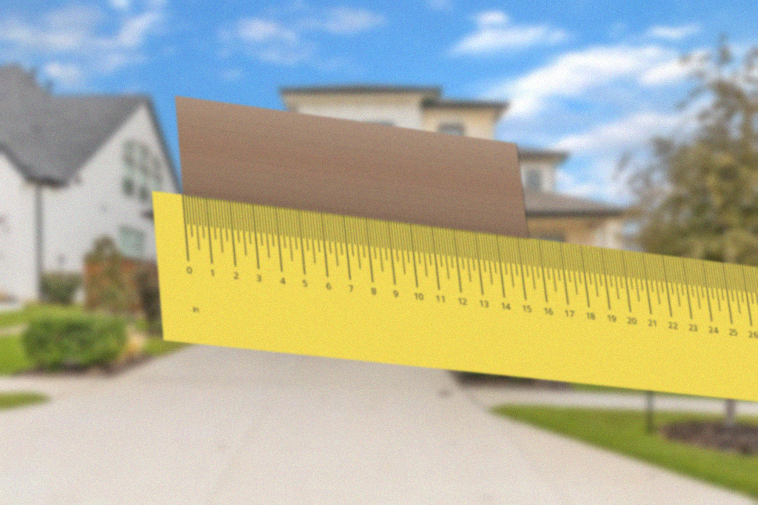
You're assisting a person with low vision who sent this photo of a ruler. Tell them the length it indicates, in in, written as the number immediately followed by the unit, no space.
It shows 15.5in
